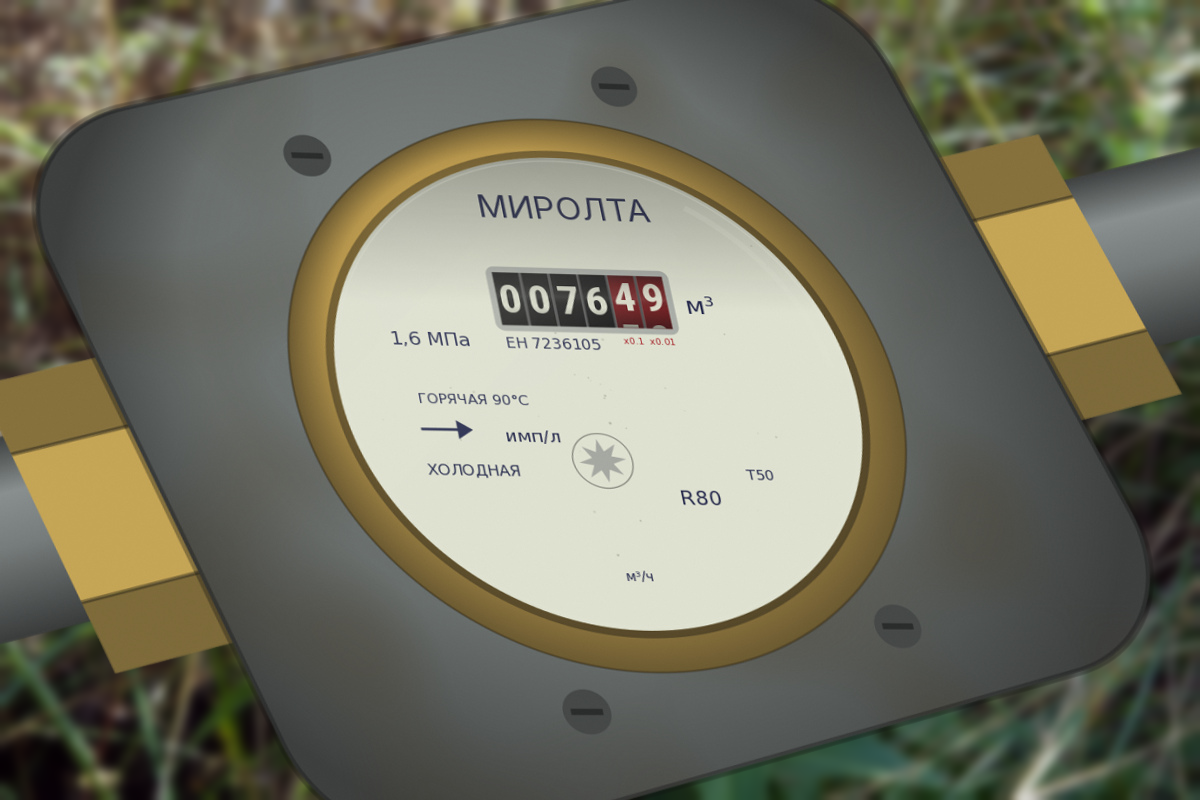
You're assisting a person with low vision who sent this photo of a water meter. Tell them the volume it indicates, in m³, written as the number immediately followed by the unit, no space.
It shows 76.49m³
